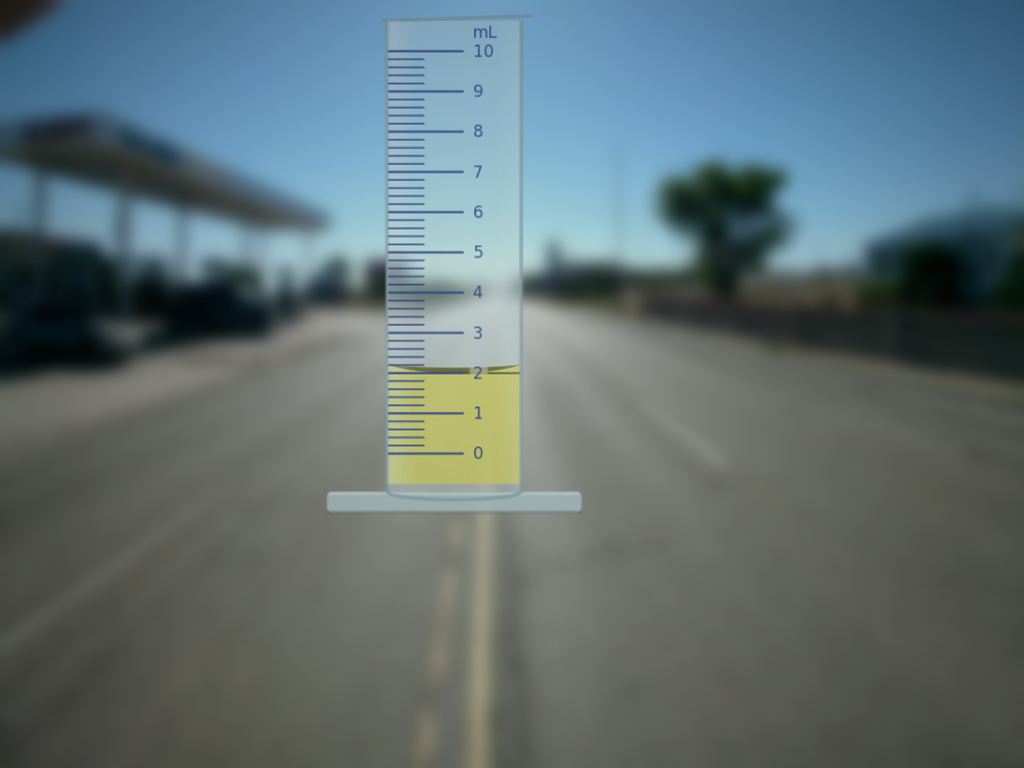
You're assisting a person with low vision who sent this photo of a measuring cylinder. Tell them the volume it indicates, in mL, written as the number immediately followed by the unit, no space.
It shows 2mL
